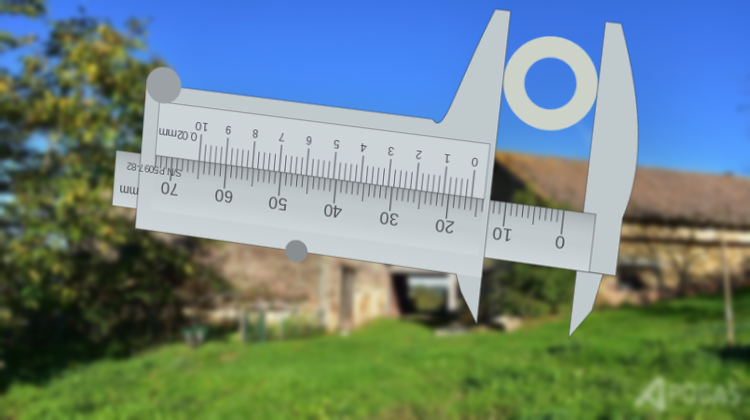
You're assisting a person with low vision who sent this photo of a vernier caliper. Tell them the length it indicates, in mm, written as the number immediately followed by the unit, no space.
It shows 16.0mm
